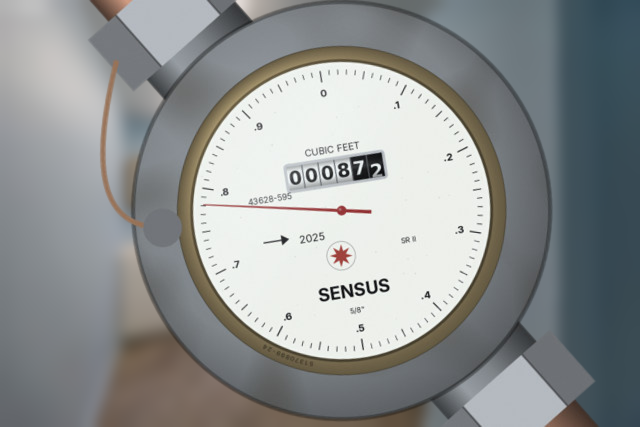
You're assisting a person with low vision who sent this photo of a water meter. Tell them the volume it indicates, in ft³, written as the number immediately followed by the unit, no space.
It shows 871.78ft³
